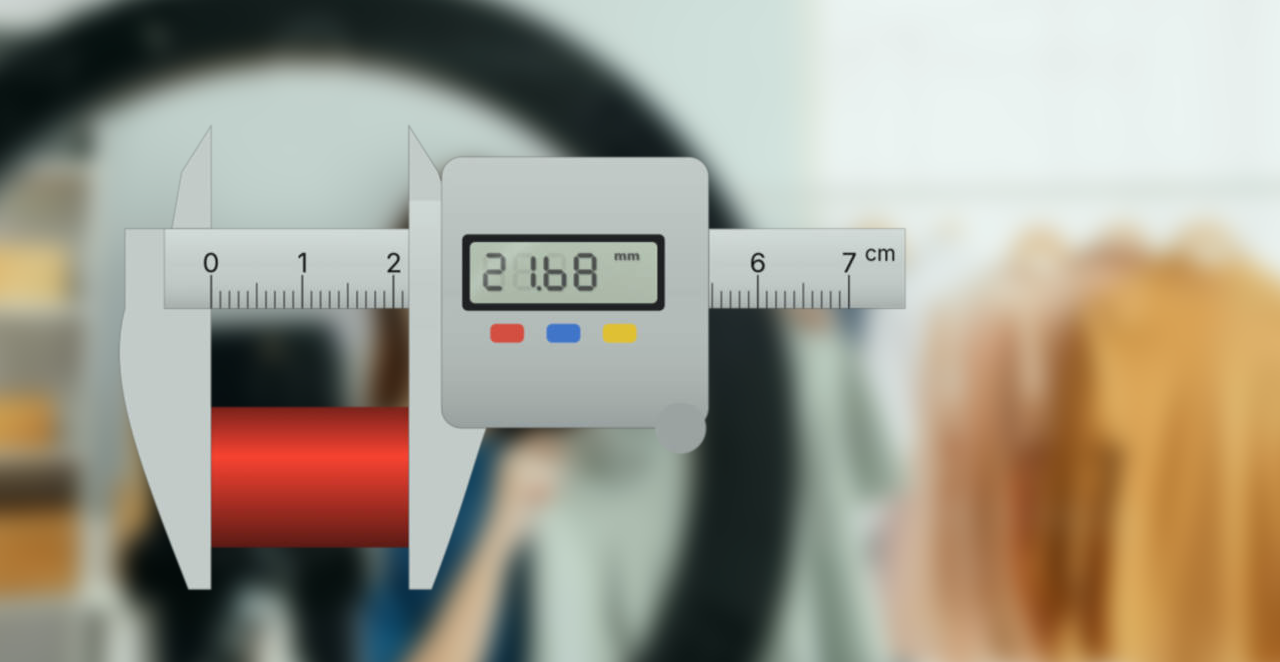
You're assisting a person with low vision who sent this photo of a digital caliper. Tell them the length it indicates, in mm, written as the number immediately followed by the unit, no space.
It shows 21.68mm
